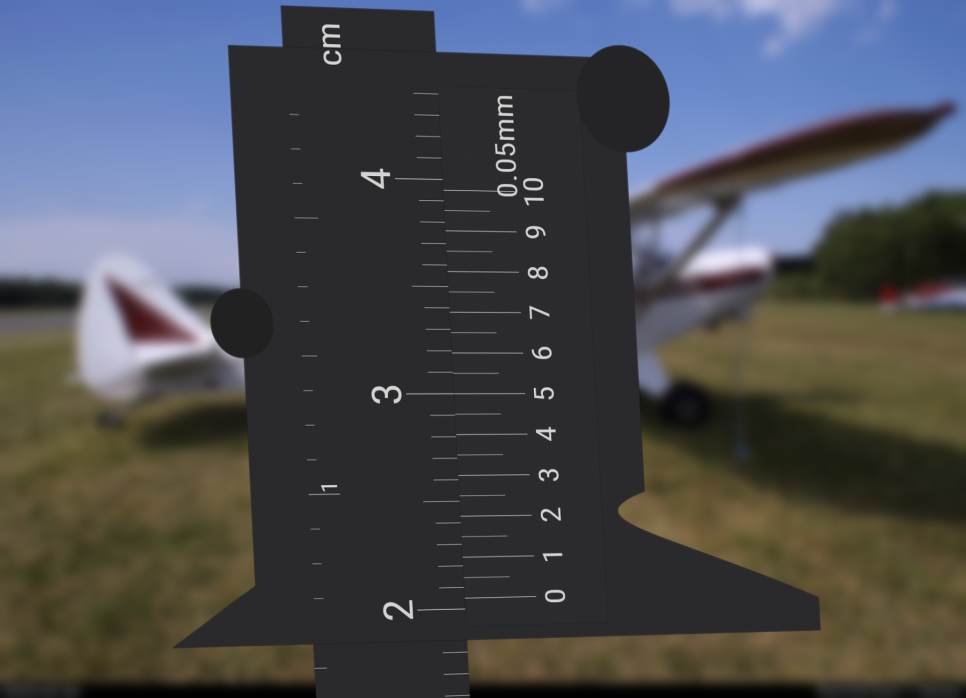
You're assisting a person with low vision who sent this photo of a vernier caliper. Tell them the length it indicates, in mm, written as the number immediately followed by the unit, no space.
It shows 20.50mm
